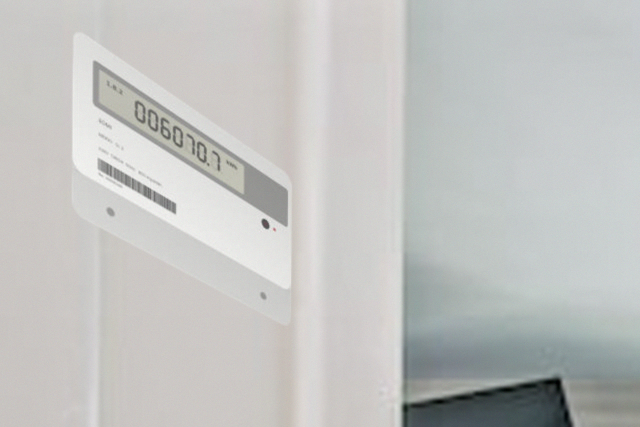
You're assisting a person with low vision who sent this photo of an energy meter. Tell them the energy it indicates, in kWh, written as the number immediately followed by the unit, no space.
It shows 6070.7kWh
